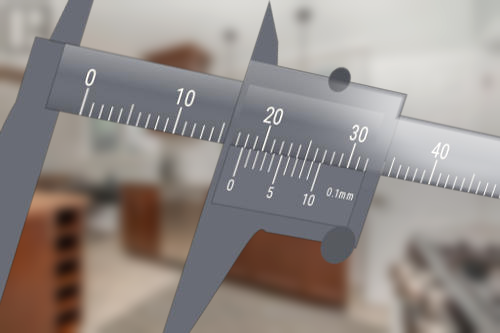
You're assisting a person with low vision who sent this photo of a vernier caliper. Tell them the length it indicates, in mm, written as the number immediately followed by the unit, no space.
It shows 17.8mm
